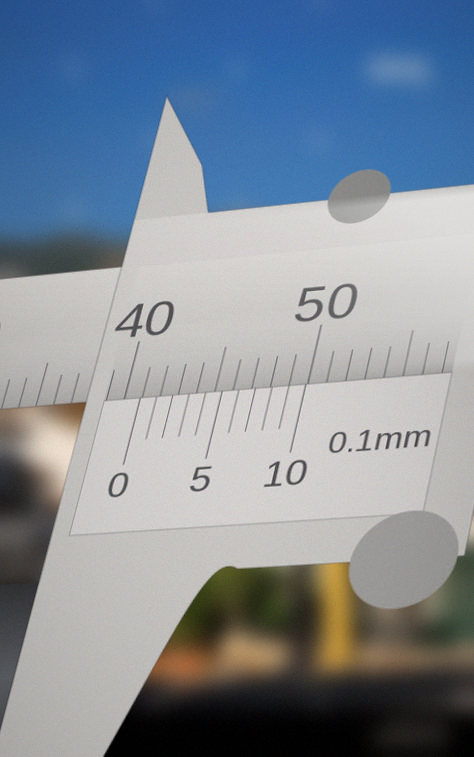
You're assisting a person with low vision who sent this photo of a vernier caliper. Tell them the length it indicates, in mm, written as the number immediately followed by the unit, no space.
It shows 40.9mm
